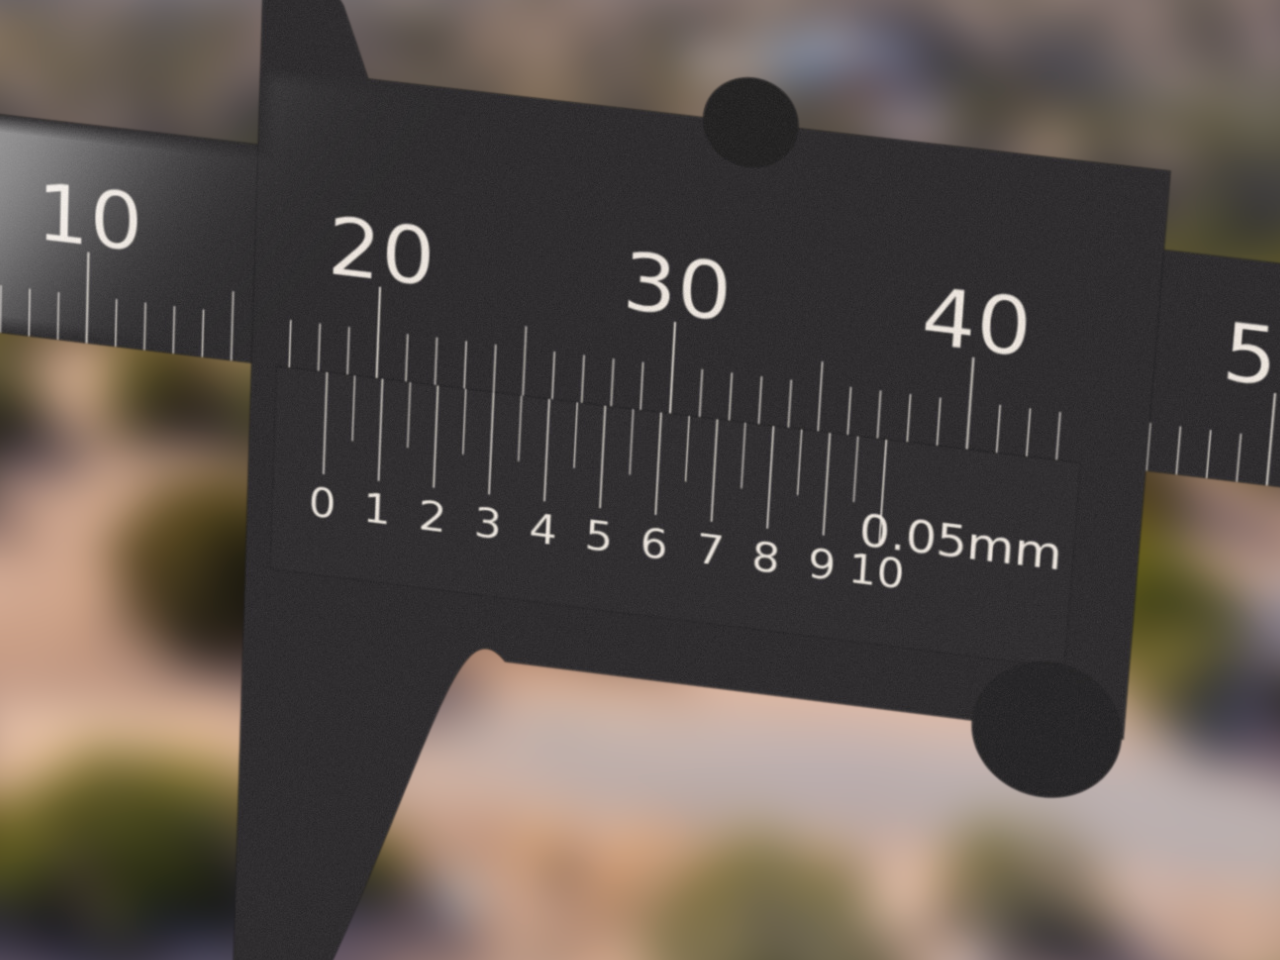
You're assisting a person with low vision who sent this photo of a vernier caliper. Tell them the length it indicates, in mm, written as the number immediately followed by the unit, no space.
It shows 18.30mm
